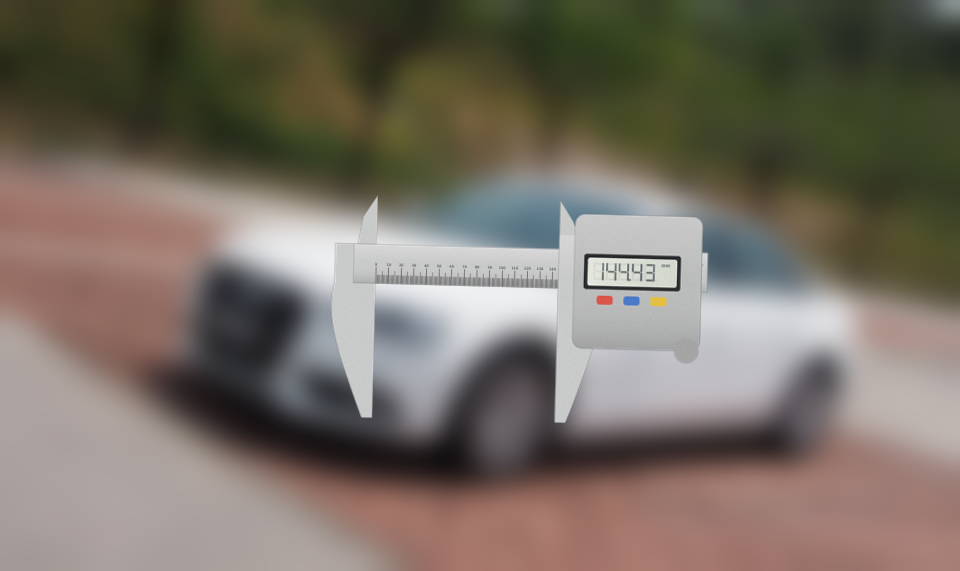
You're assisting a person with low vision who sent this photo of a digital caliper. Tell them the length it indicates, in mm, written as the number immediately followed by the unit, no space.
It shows 144.43mm
